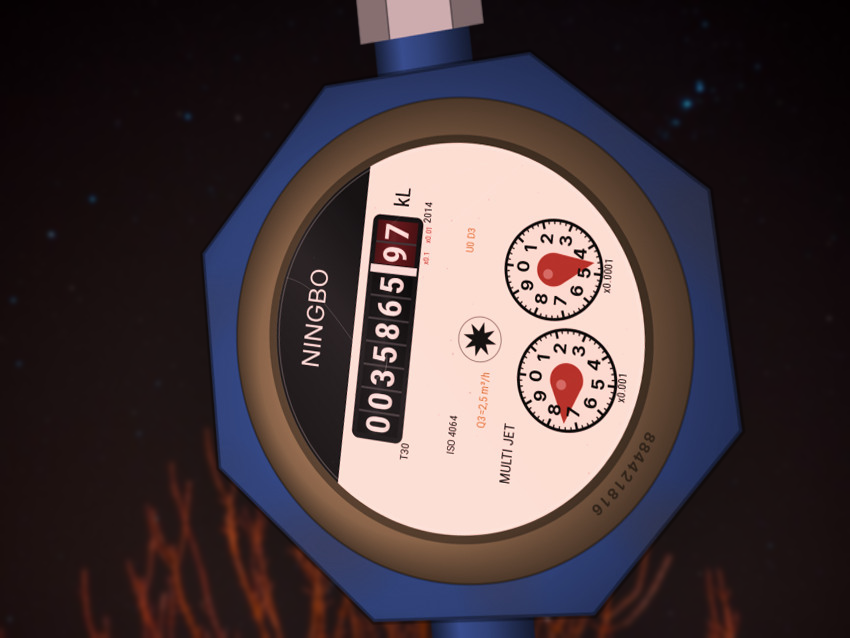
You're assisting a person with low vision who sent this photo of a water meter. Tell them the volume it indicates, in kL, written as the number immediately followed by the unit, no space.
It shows 35865.9774kL
